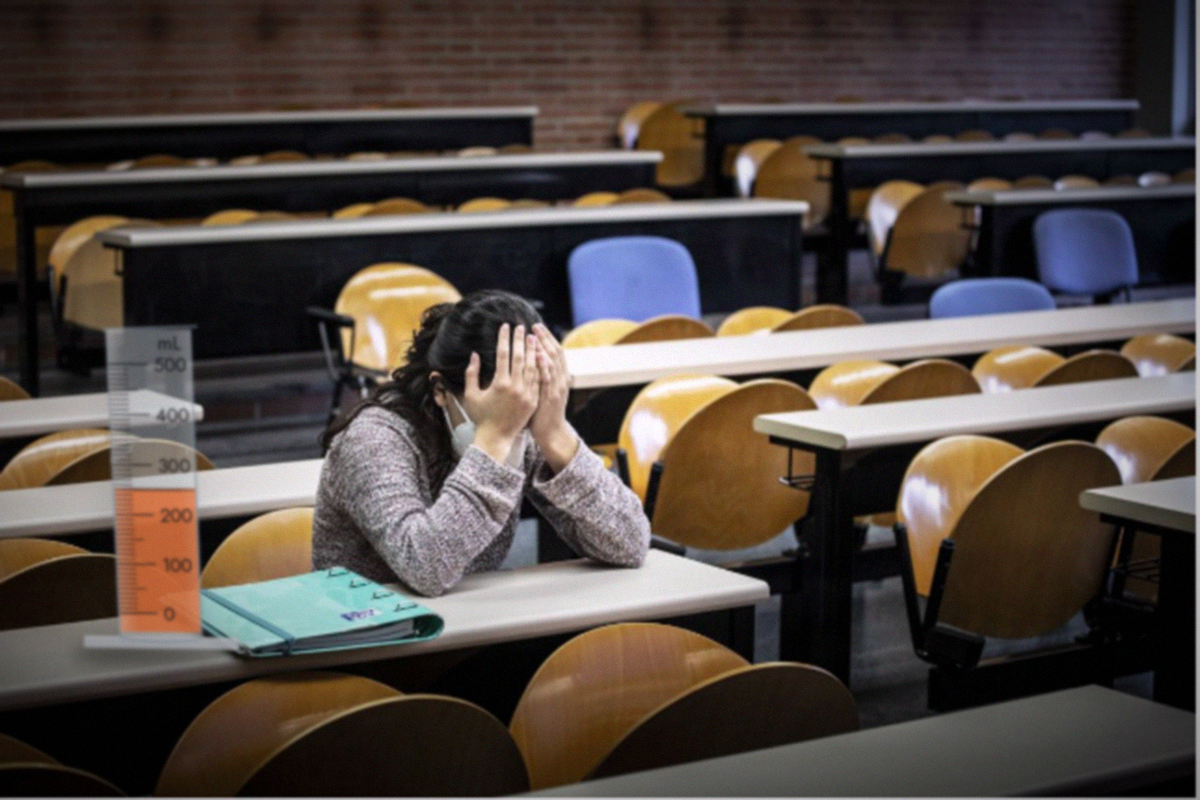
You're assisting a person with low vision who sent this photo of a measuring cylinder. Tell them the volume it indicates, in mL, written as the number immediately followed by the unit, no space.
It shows 250mL
